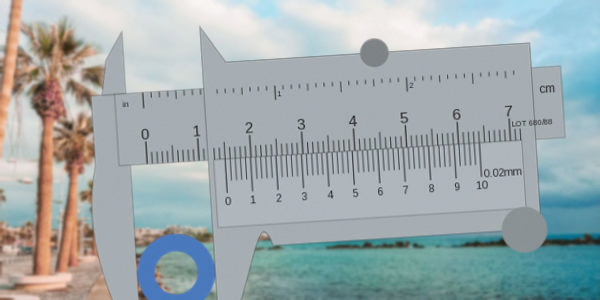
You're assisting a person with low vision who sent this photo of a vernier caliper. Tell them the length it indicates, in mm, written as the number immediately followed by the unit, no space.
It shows 15.0mm
